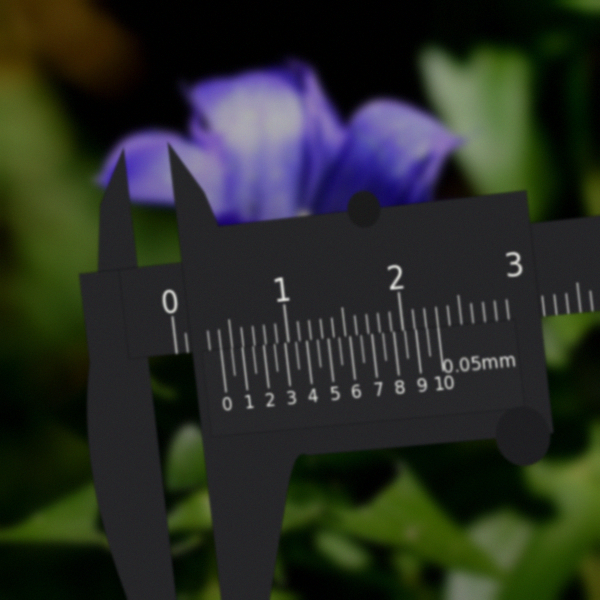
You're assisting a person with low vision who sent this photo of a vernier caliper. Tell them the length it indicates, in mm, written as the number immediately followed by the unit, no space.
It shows 4.0mm
